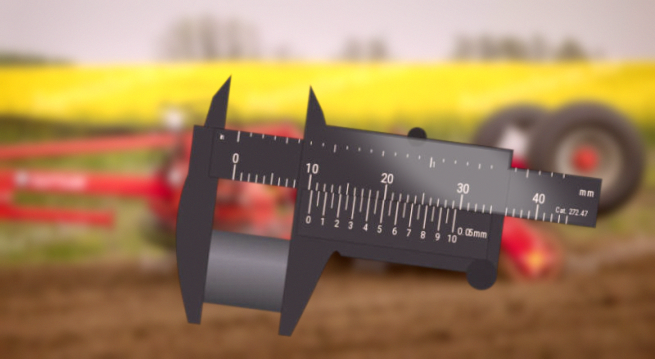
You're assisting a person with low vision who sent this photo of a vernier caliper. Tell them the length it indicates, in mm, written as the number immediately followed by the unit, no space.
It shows 10.4mm
